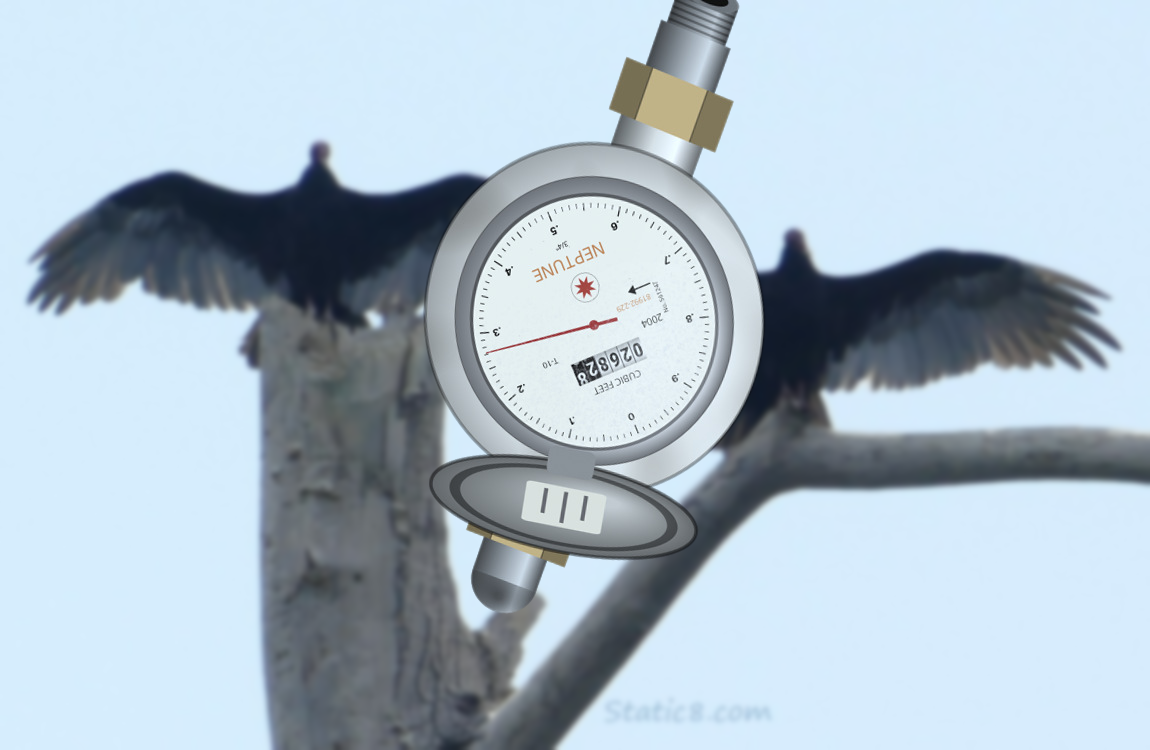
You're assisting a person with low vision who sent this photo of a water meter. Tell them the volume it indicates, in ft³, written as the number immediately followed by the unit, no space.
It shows 26828.27ft³
